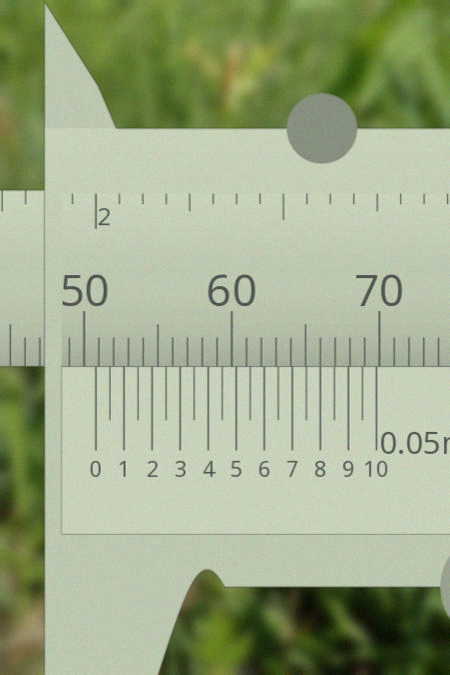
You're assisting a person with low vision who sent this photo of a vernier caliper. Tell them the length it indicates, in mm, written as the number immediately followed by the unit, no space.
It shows 50.8mm
